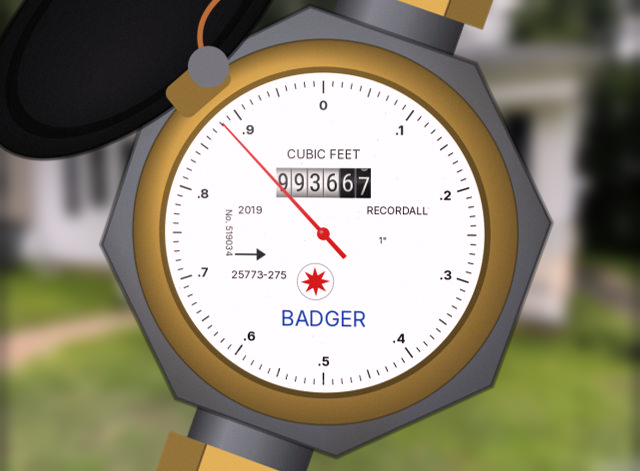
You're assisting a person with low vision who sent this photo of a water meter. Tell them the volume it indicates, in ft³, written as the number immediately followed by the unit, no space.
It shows 993666.88ft³
